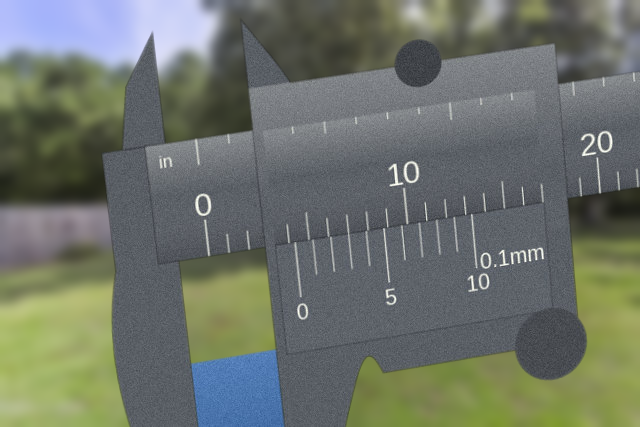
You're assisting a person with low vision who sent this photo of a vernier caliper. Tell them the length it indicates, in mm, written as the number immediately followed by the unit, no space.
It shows 4.3mm
